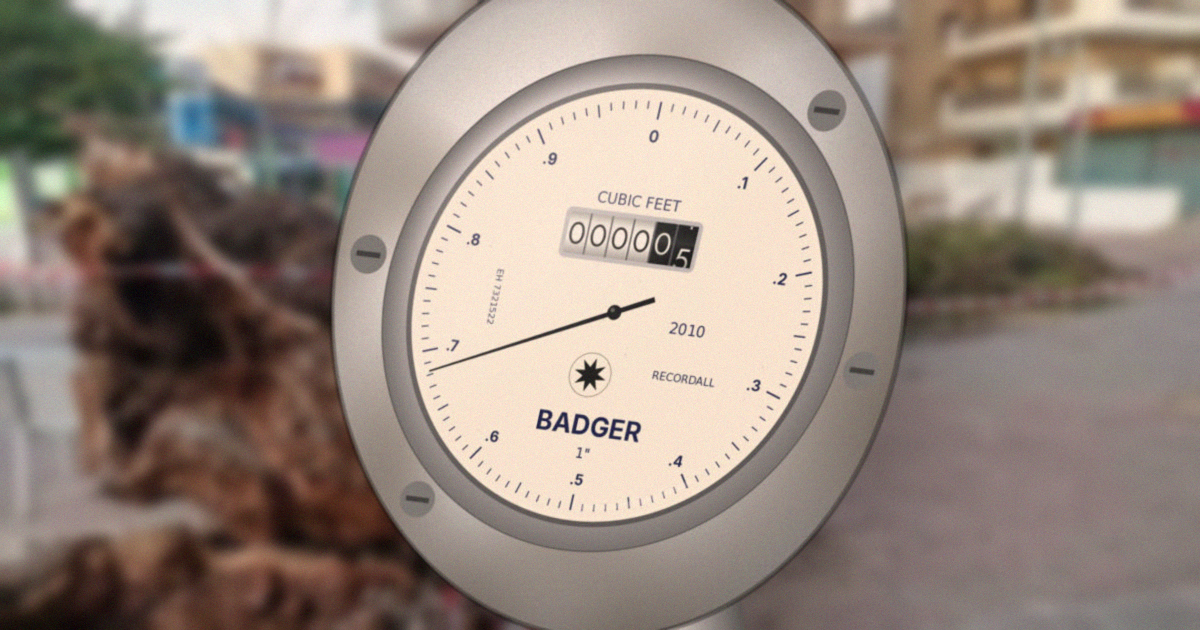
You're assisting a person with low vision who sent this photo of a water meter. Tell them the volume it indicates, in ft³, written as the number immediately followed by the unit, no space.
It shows 4.68ft³
